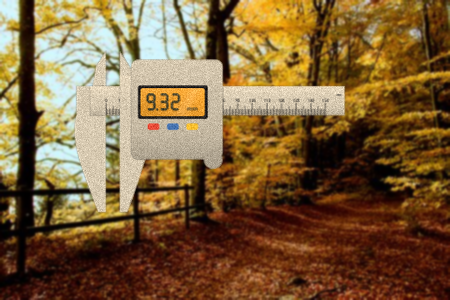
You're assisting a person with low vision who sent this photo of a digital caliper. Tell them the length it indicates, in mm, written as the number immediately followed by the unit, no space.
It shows 9.32mm
